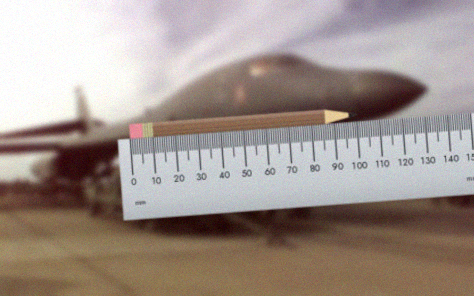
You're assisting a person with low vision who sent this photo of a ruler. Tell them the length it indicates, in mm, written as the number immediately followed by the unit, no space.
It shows 100mm
